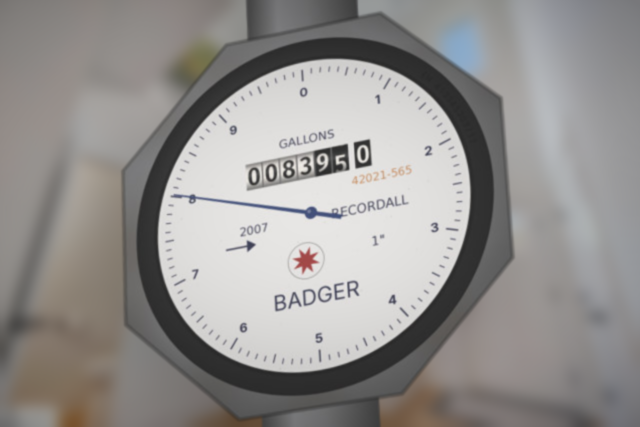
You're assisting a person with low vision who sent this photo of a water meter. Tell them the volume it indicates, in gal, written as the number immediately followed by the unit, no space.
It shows 83948.0gal
